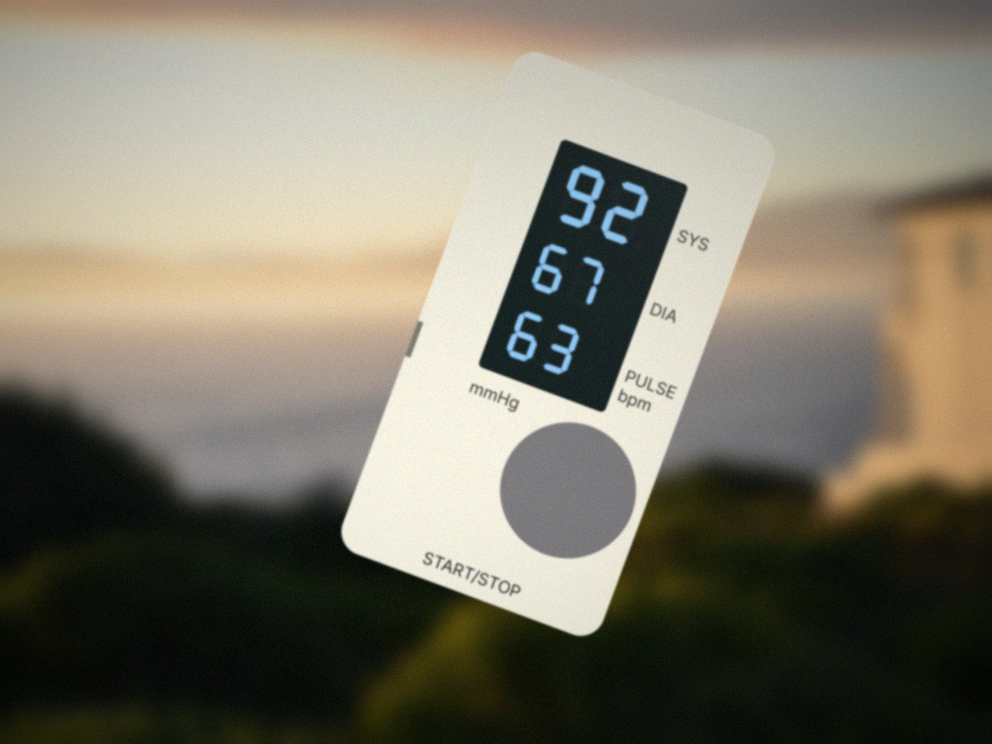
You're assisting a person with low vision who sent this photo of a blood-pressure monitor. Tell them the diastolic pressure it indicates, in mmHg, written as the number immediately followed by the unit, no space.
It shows 67mmHg
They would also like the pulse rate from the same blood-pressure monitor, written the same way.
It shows 63bpm
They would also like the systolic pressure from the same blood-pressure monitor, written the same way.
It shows 92mmHg
